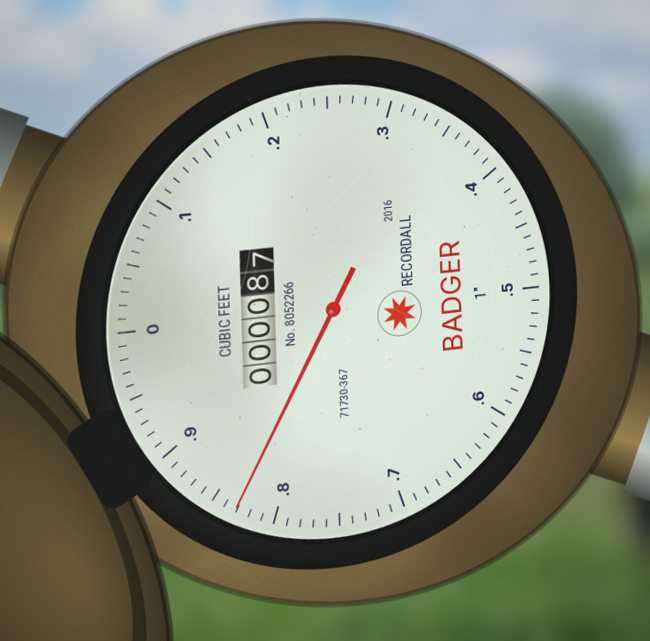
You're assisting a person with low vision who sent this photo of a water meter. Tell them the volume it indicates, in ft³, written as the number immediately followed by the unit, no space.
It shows 86.83ft³
